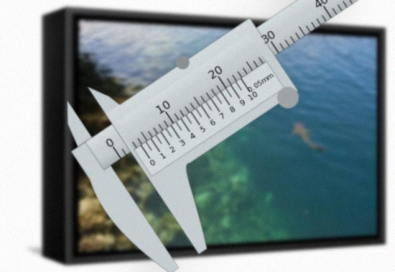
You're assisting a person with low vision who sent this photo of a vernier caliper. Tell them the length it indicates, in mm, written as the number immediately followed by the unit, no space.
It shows 3.8mm
